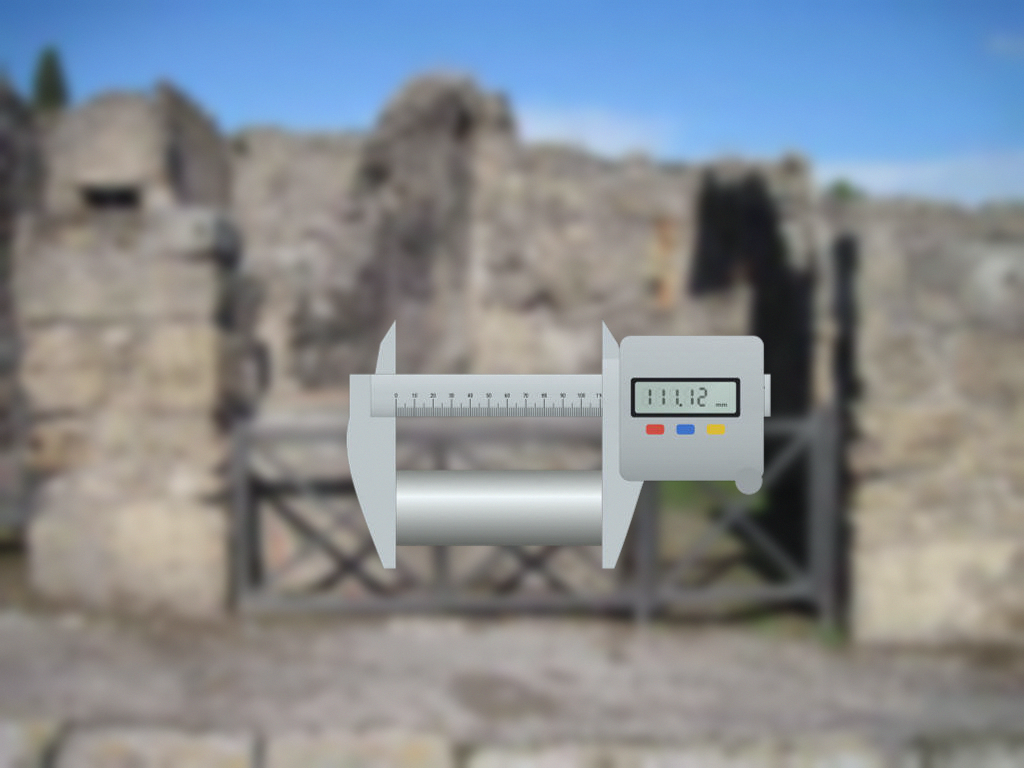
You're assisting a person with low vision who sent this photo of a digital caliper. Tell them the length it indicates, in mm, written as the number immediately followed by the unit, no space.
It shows 111.12mm
